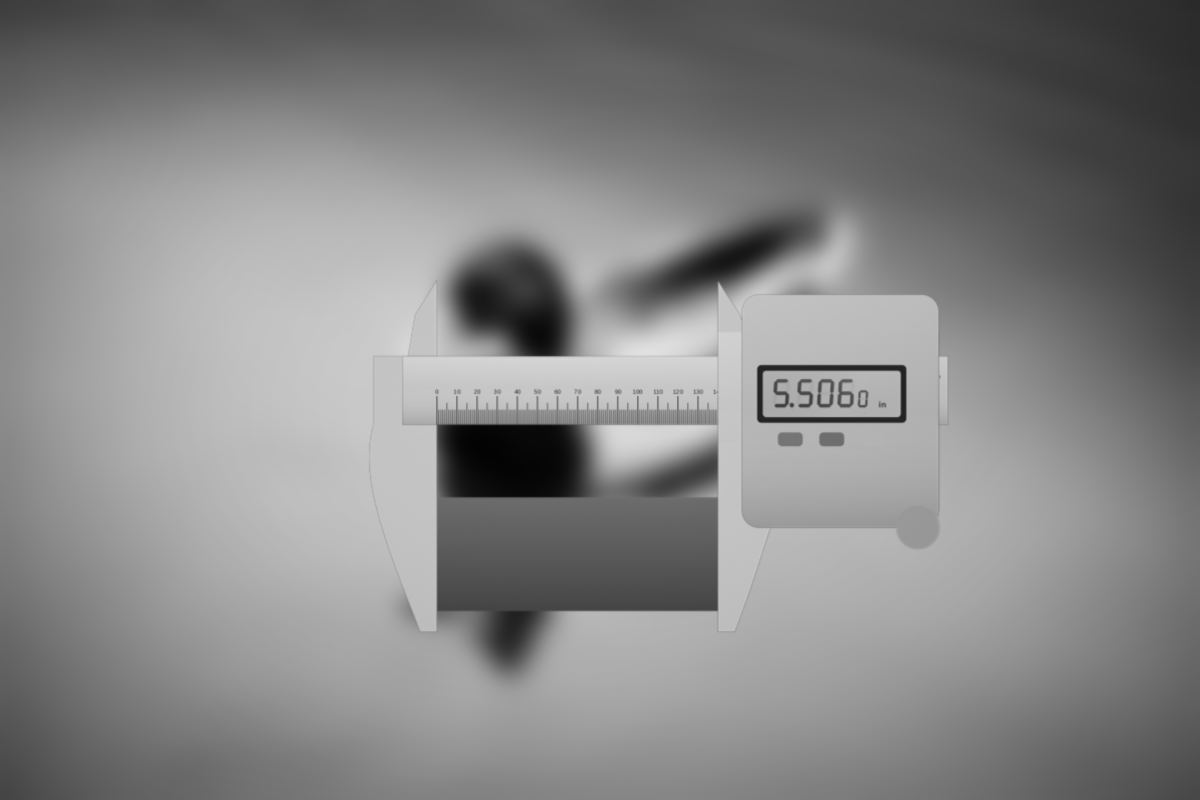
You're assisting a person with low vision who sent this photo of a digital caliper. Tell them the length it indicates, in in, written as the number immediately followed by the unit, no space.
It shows 5.5060in
